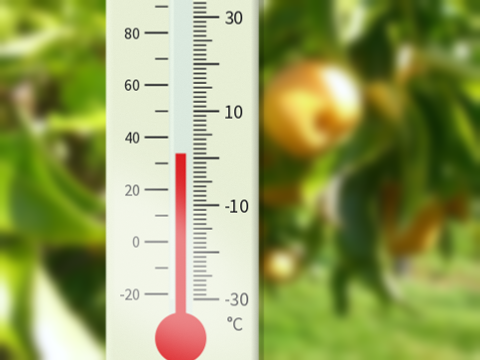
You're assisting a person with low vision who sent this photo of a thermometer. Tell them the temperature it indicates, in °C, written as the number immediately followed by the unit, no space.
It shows 1°C
